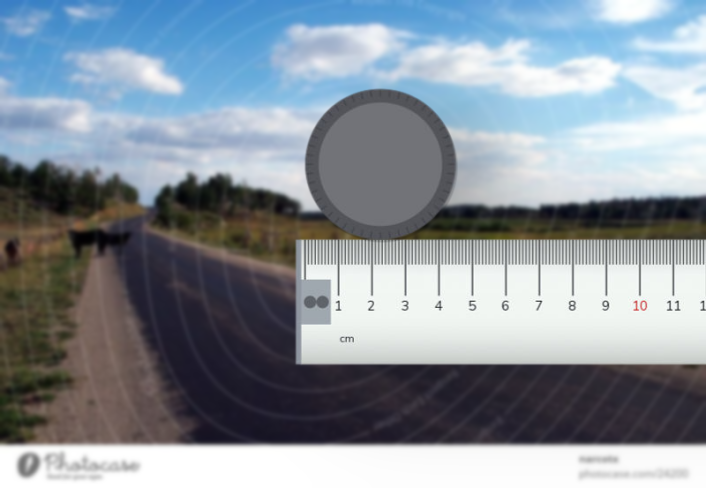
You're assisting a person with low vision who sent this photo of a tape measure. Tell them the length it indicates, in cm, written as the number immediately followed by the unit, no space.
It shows 4.5cm
